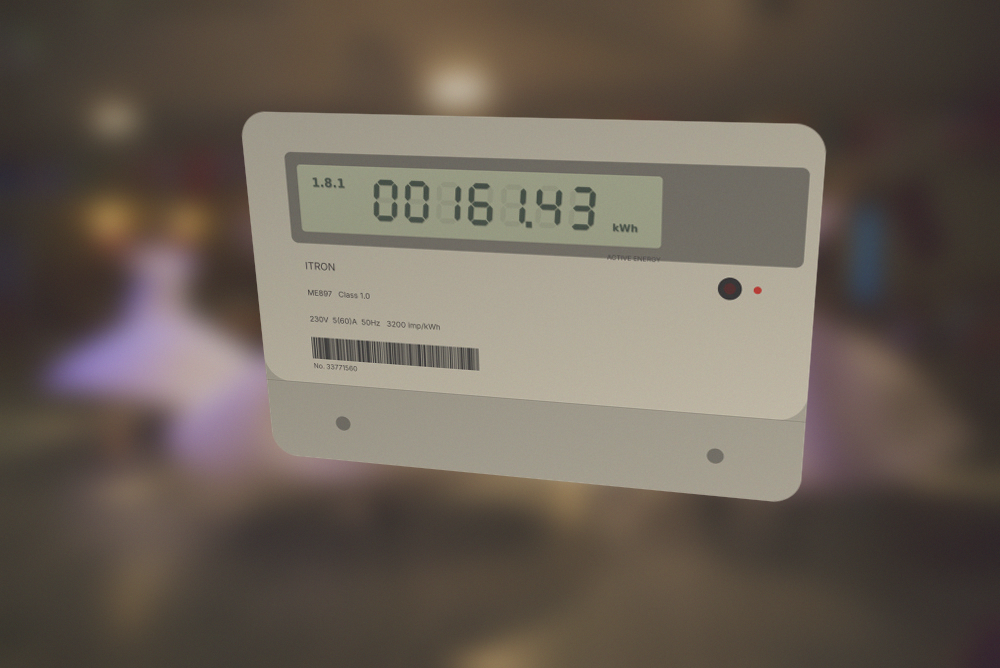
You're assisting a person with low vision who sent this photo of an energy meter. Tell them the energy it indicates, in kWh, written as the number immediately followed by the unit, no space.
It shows 161.43kWh
